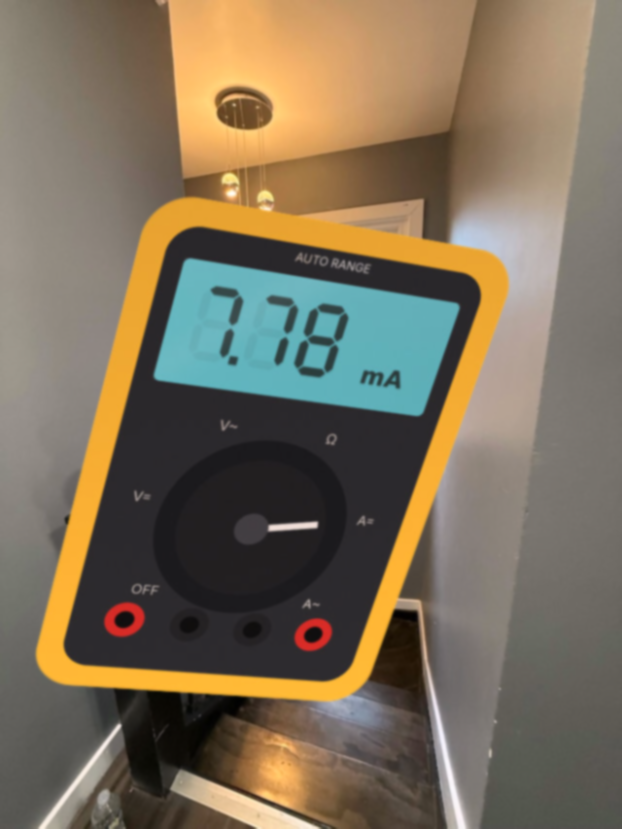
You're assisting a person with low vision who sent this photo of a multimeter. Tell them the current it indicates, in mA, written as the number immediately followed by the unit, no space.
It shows 7.78mA
